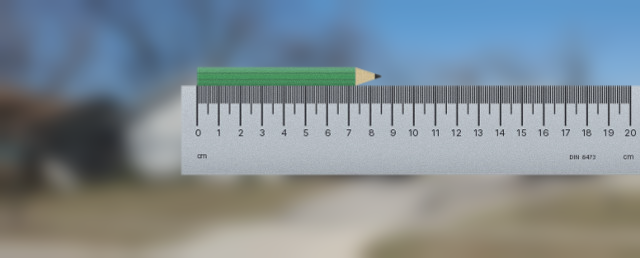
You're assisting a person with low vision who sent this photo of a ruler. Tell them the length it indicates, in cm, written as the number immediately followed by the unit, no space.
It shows 8.5cm
